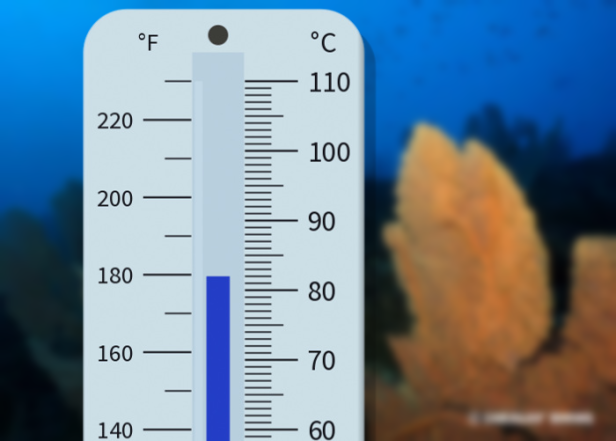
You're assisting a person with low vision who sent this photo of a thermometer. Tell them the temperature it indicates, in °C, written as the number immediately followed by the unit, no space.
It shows 82°C
